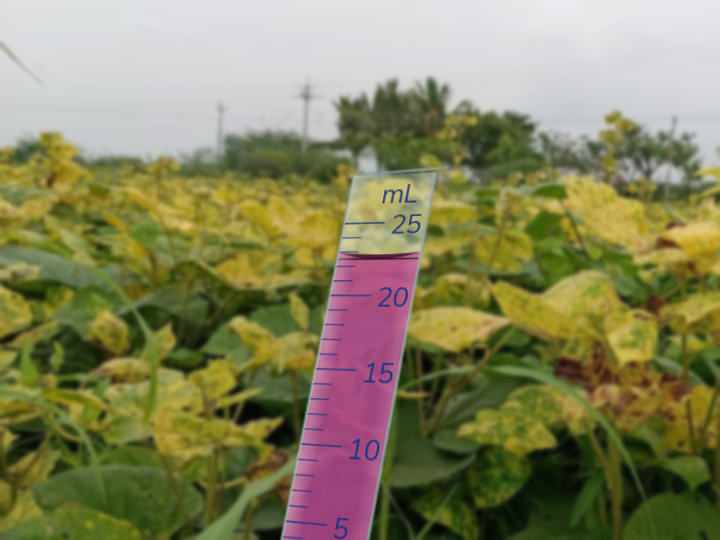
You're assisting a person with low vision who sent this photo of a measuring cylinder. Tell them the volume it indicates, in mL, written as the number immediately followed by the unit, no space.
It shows 22.5mL
